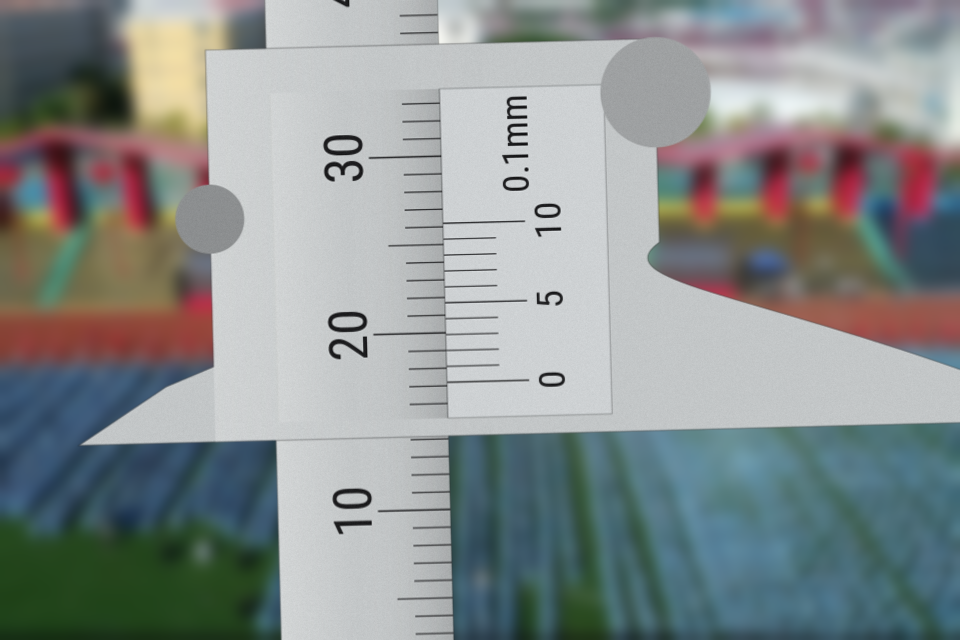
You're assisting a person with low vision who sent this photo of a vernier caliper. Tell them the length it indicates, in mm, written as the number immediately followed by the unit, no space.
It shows 17.2mm
